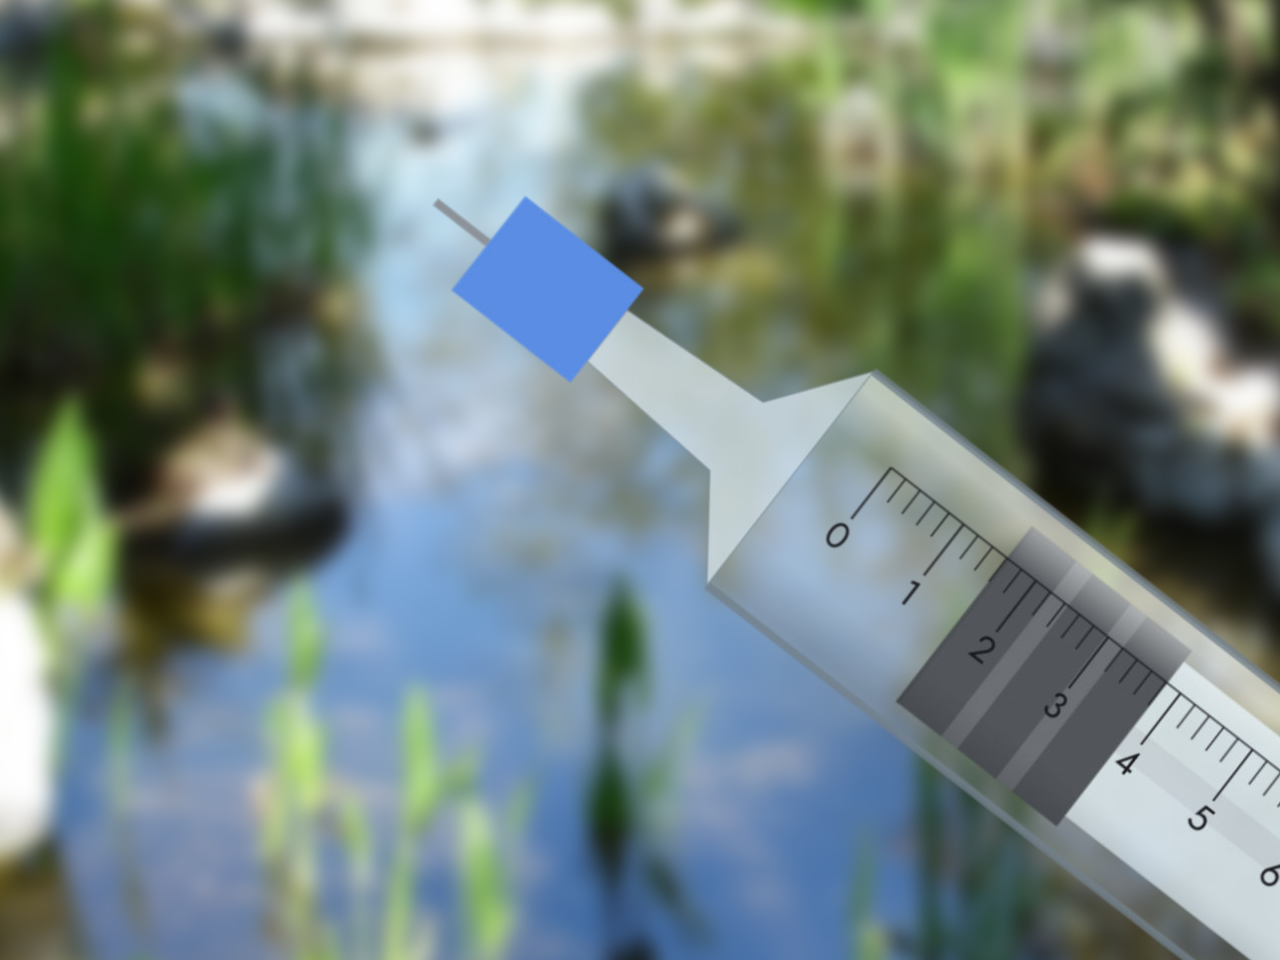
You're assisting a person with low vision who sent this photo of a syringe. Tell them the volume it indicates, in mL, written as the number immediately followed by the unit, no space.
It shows 1.6mL
